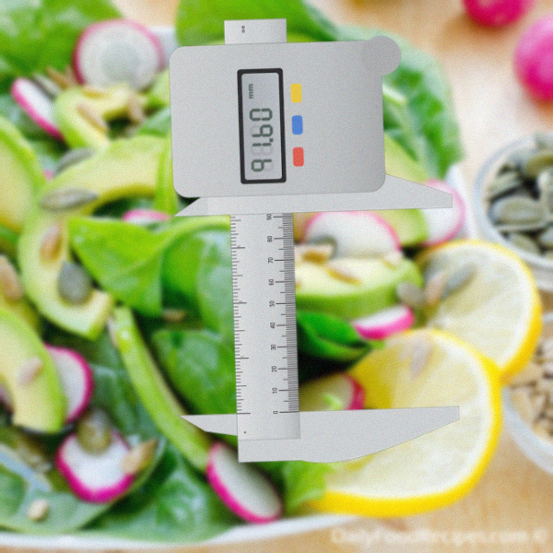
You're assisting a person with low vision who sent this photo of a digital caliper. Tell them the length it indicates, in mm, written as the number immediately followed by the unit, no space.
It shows 91.60mm
